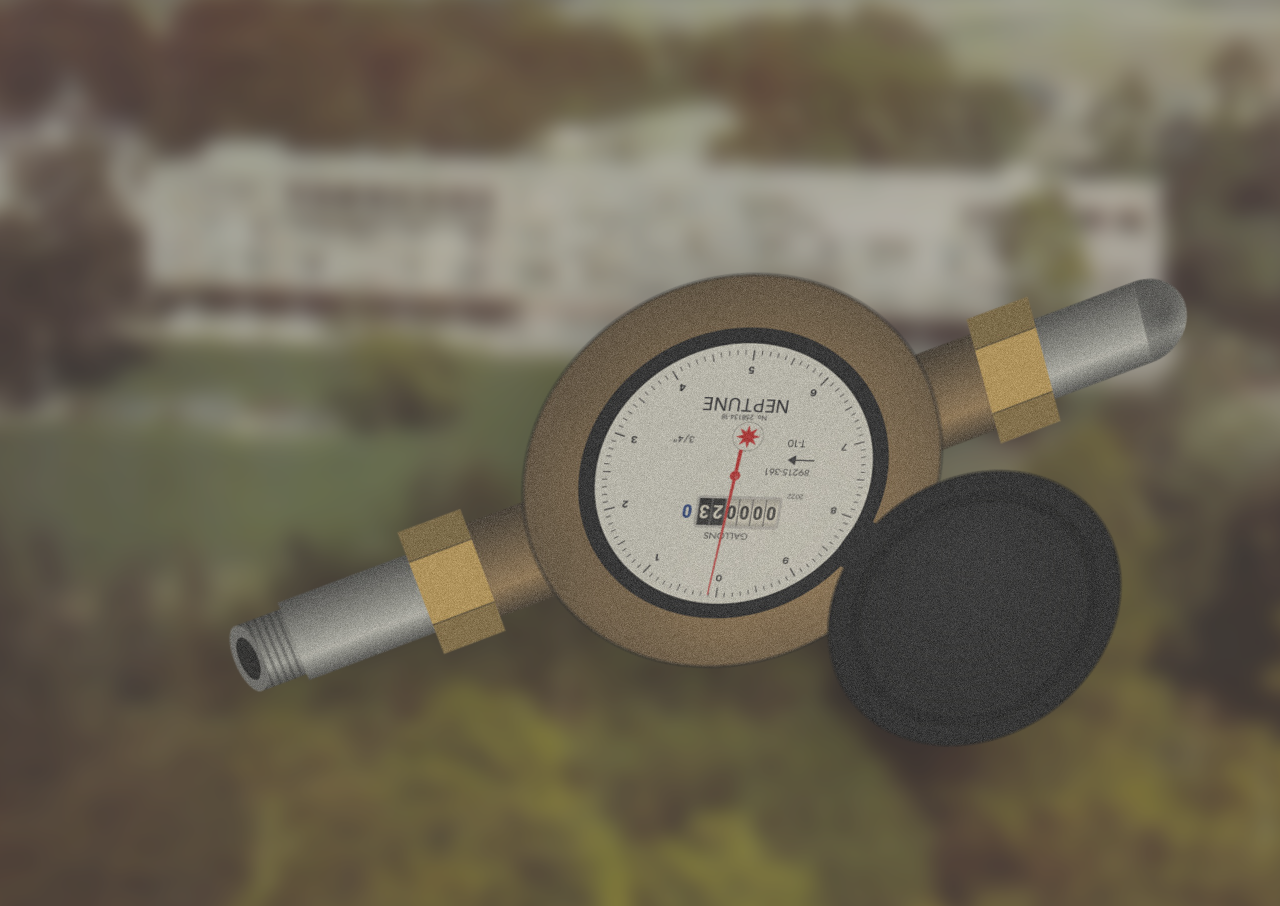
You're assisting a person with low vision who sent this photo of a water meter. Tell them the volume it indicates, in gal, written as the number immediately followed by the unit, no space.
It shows 230.1gal
